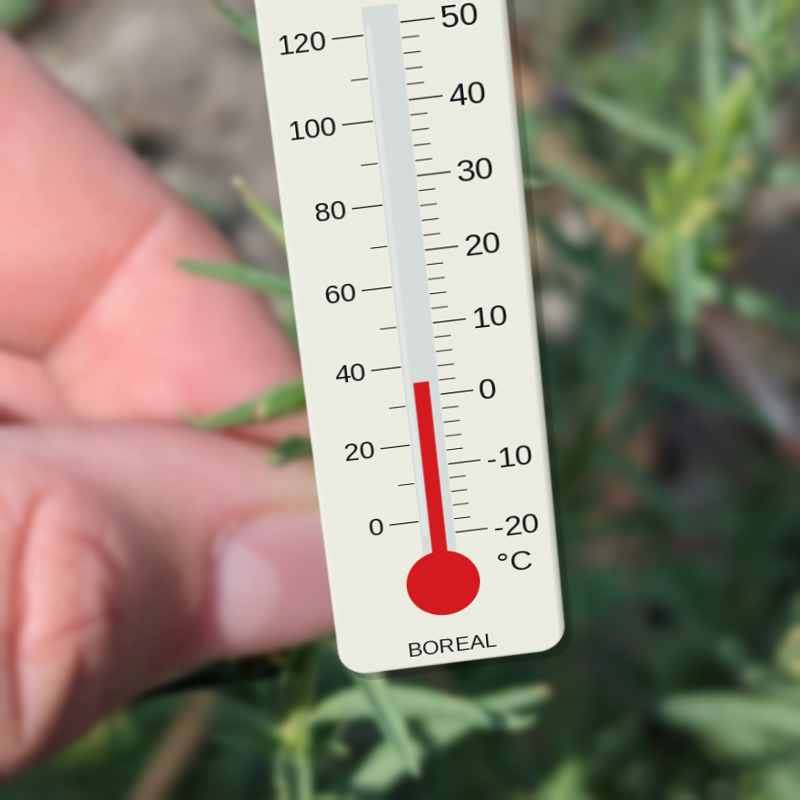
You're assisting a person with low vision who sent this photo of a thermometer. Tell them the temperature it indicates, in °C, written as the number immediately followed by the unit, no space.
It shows 2°C
